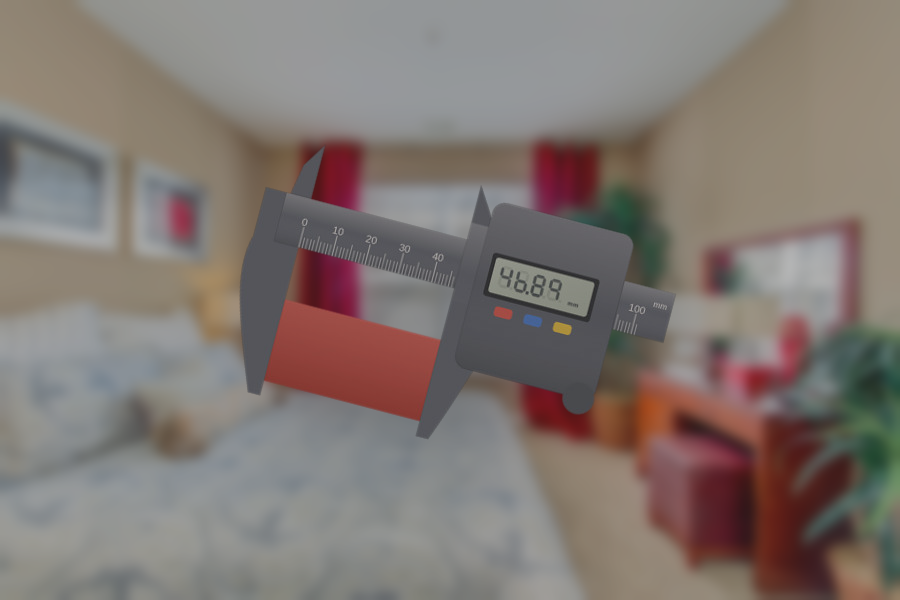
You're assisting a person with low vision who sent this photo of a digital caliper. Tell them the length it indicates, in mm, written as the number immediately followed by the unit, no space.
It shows 46.89mm
